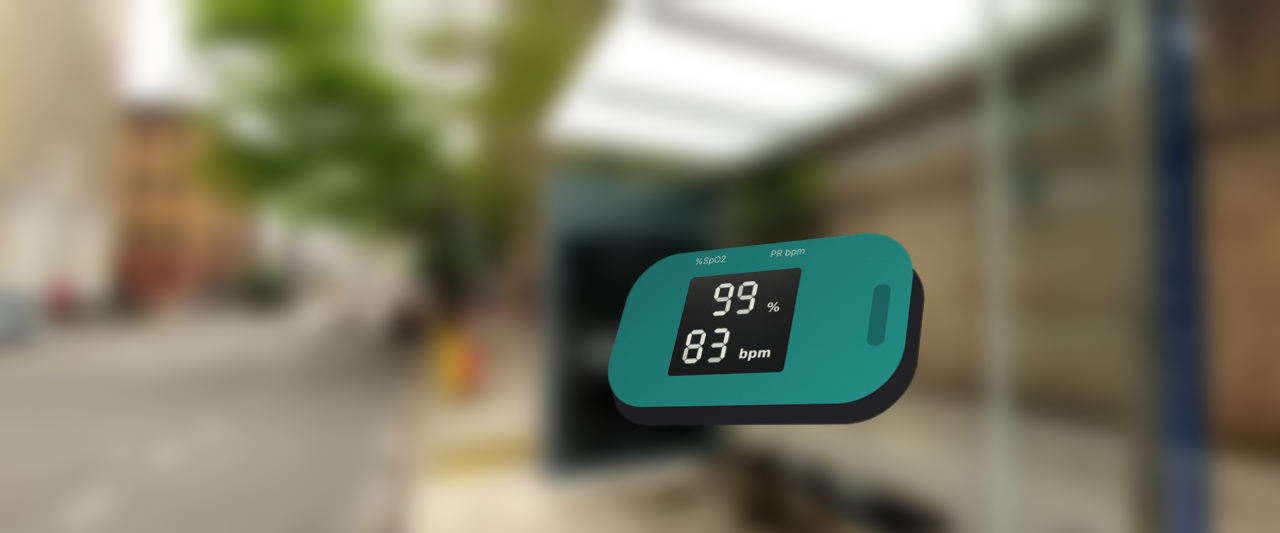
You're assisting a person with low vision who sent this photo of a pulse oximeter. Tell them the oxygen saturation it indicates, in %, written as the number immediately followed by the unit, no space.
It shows 99%
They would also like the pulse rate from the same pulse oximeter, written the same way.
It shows 83bpm
